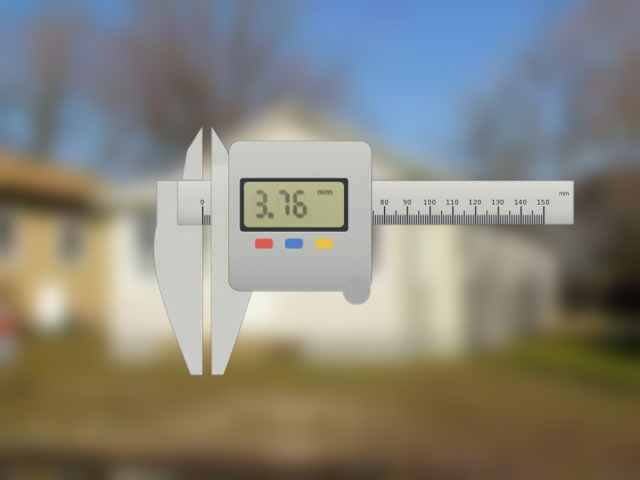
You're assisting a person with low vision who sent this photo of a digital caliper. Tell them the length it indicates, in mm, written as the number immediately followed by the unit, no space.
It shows 3.76mm
